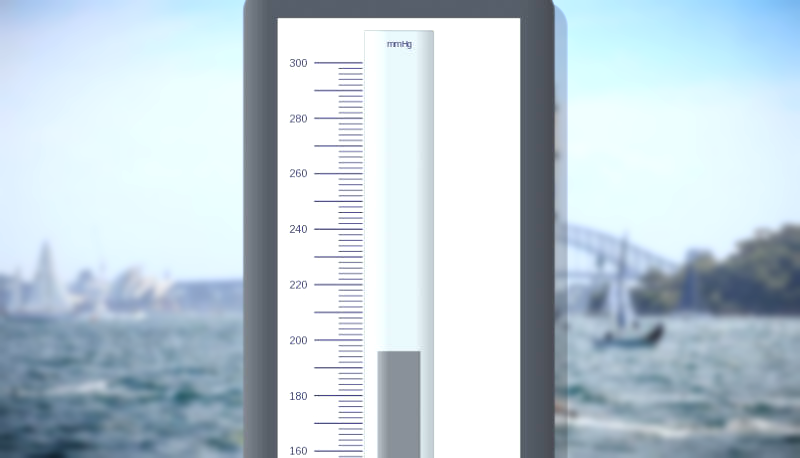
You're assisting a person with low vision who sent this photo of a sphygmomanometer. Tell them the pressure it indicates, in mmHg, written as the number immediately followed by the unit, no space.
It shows 196mmHg
